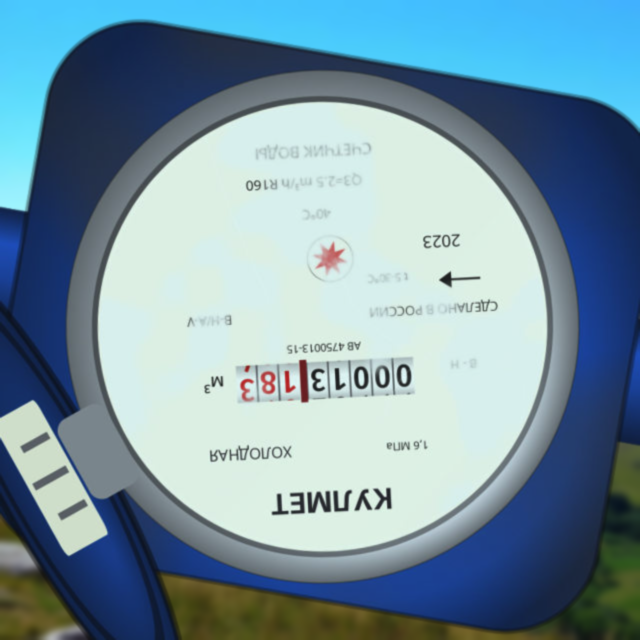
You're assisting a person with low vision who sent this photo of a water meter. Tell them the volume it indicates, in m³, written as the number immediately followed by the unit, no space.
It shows 13.183m³
